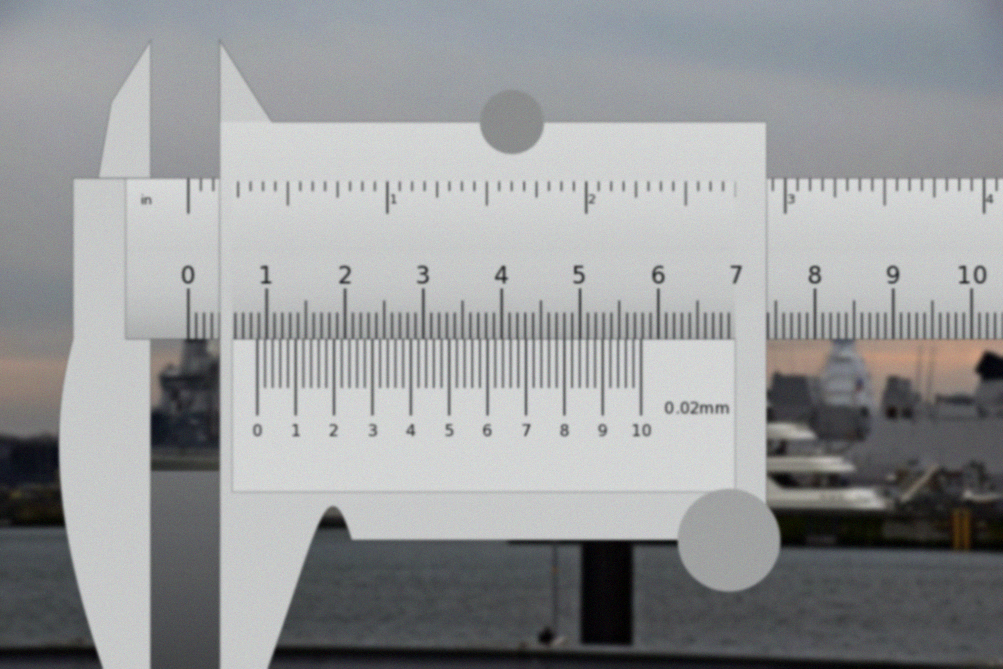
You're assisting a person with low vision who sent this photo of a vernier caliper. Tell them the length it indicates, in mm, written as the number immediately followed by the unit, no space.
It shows 8.8mm
